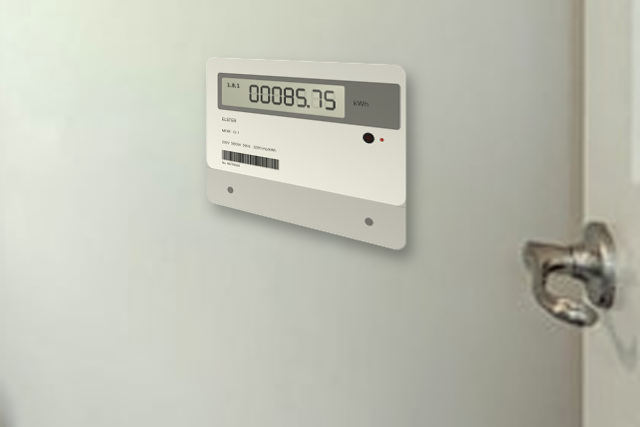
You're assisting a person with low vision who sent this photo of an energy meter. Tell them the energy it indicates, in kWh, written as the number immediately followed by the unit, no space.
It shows 85.75kWh
